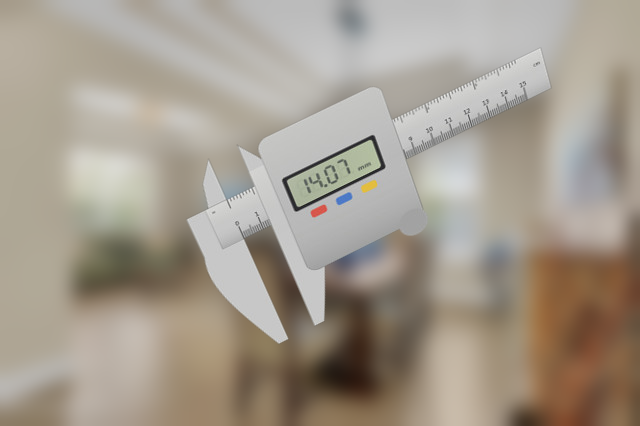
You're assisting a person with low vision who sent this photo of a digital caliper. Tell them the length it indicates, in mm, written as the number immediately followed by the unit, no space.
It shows 14.07mm
